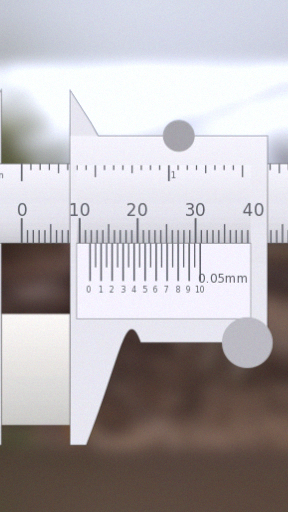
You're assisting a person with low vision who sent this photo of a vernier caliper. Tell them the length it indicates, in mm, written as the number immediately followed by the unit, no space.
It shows 11.8mm
